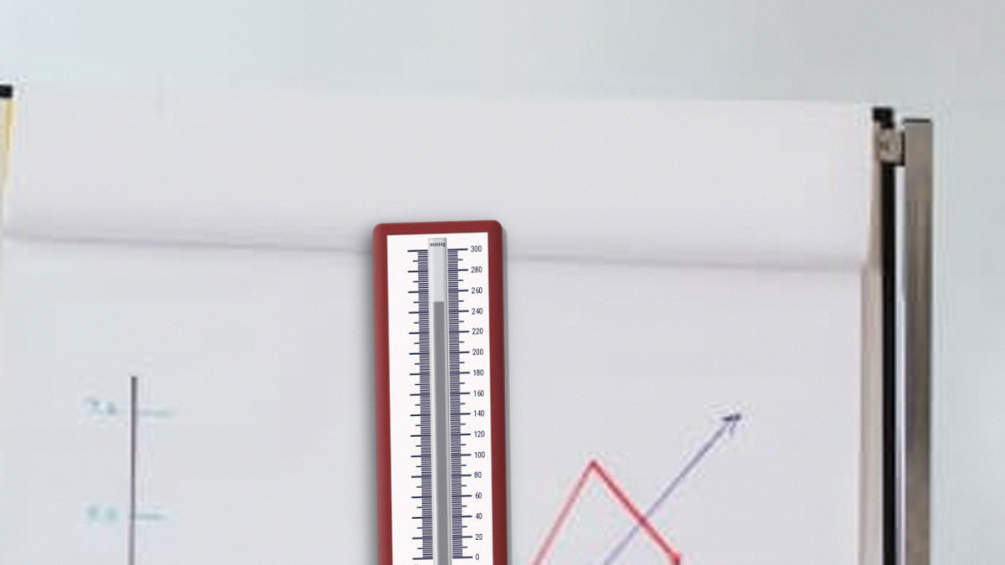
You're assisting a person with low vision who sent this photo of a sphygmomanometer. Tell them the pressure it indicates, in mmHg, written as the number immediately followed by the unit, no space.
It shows 250mmHg
